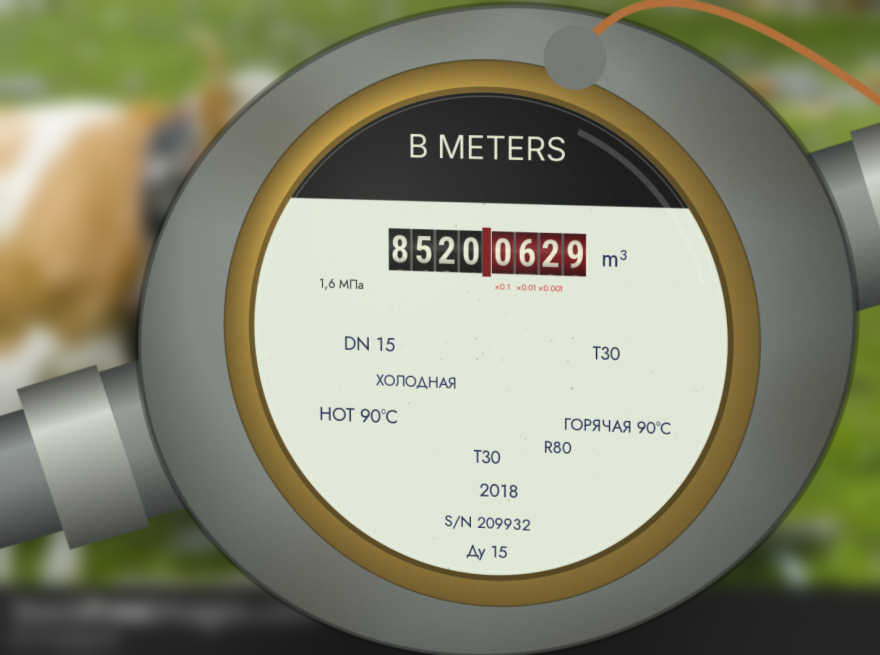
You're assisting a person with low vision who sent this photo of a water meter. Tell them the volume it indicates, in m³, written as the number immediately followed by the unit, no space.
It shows 8520.0629m³
